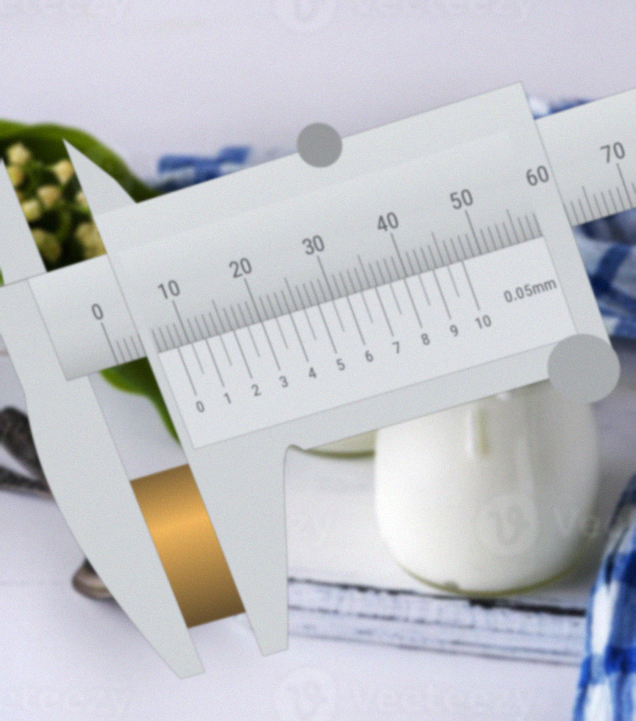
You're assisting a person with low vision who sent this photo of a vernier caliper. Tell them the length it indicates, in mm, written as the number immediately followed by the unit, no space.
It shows 8.4mm
